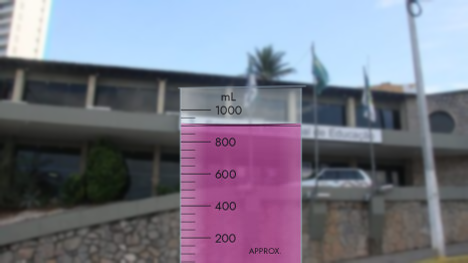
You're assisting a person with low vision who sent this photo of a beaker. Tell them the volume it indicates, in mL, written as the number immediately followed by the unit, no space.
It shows 900mL
